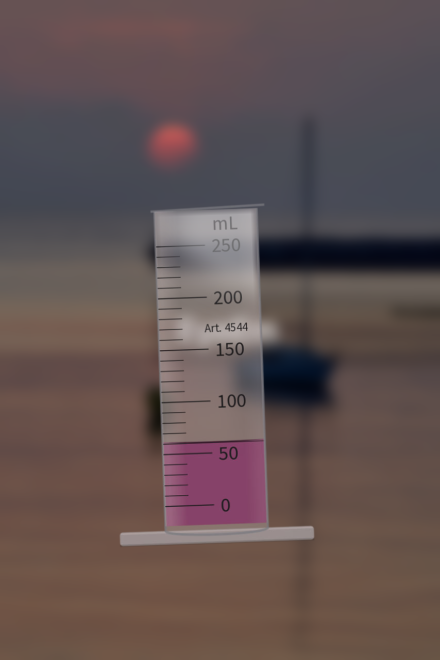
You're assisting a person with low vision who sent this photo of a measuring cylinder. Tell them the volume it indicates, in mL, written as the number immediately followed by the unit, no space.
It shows 60mL
